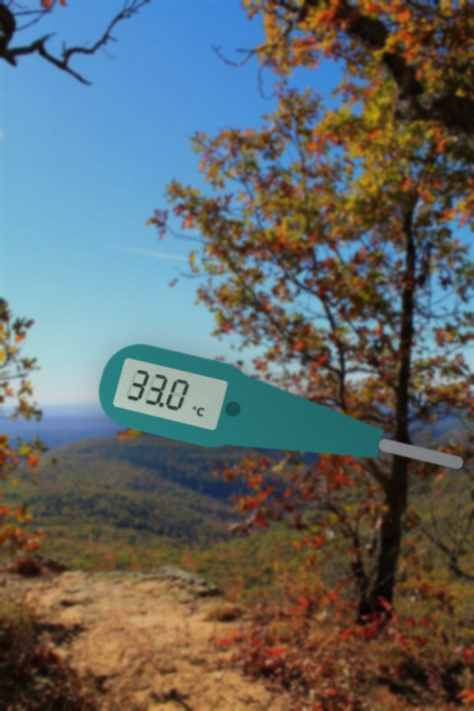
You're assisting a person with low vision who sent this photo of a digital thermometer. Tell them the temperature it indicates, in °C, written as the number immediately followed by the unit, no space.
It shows 33.0°C
